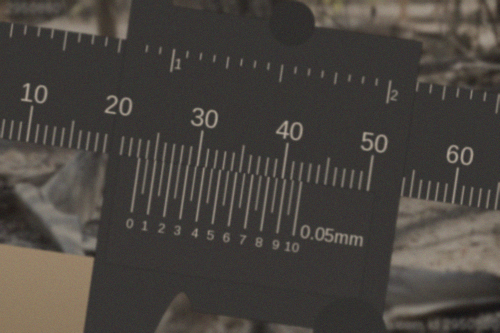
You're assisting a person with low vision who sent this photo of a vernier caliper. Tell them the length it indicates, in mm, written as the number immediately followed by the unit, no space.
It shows 23.2mm
